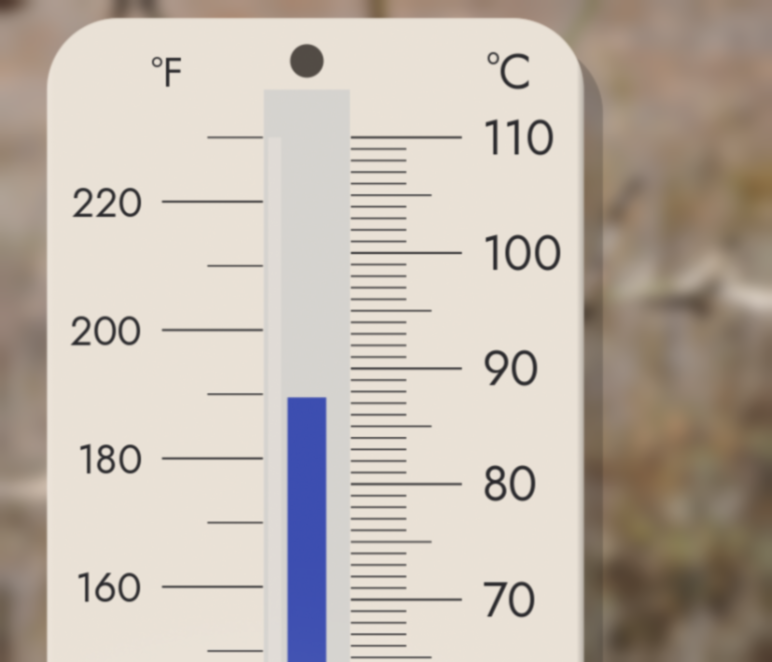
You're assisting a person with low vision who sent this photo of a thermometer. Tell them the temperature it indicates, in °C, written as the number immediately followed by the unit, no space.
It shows 87.5°C
